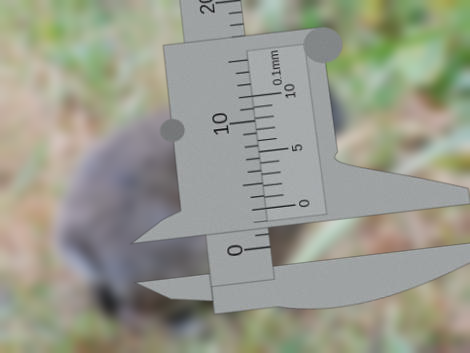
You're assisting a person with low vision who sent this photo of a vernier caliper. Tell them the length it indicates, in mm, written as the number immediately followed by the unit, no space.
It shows 3.0mm
